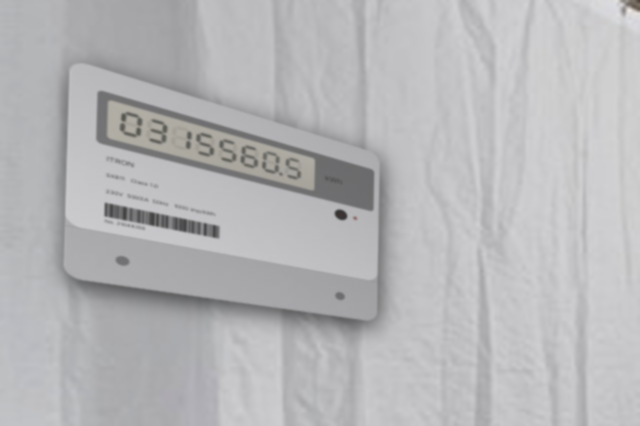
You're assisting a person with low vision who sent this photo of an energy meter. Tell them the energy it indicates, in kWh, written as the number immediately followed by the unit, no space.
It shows 315560.5kWh
